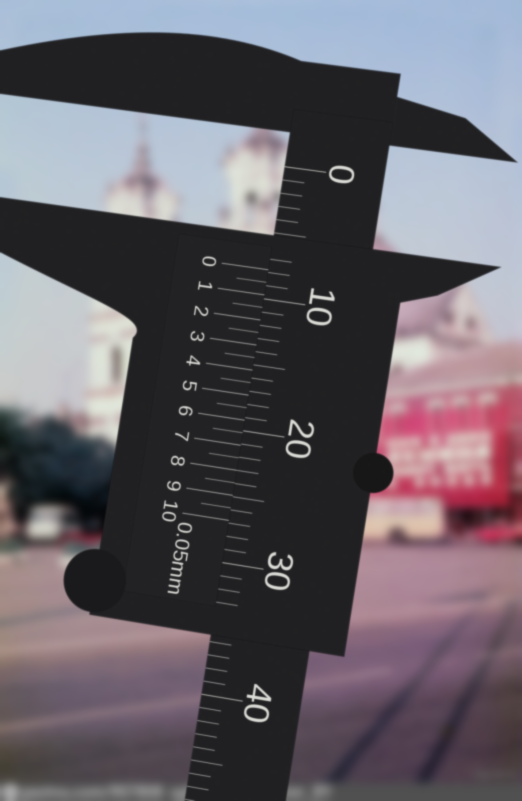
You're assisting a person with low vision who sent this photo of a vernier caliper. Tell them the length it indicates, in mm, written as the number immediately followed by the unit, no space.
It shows 7.8mm
